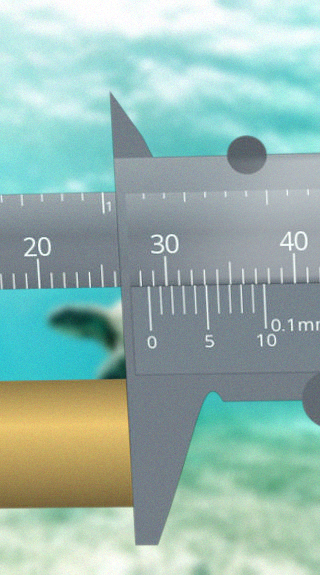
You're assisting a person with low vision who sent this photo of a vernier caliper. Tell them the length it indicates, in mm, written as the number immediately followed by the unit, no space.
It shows 28.6mm
